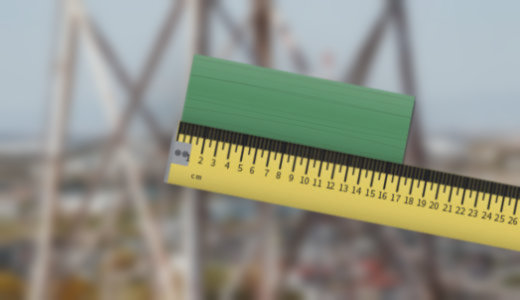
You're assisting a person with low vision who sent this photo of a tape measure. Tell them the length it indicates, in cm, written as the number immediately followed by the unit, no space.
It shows 17cm
